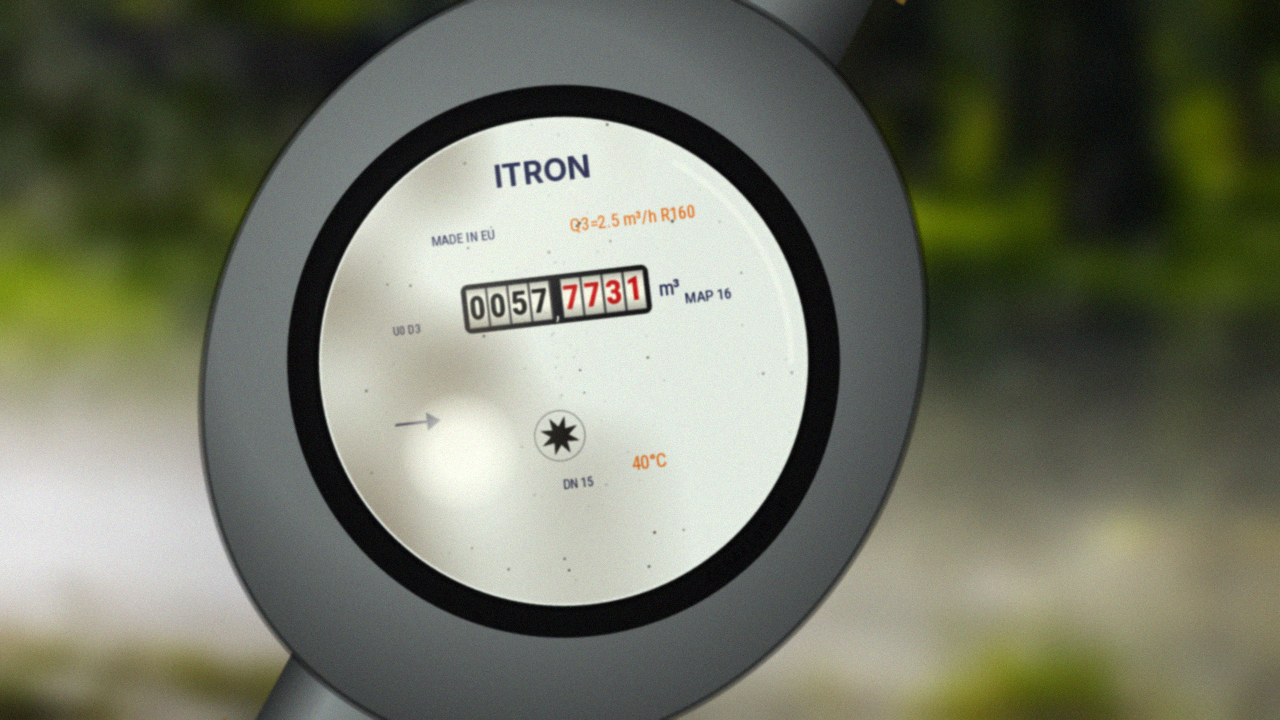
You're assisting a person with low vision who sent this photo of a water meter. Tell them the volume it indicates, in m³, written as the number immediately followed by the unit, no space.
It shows 57.7731m³
